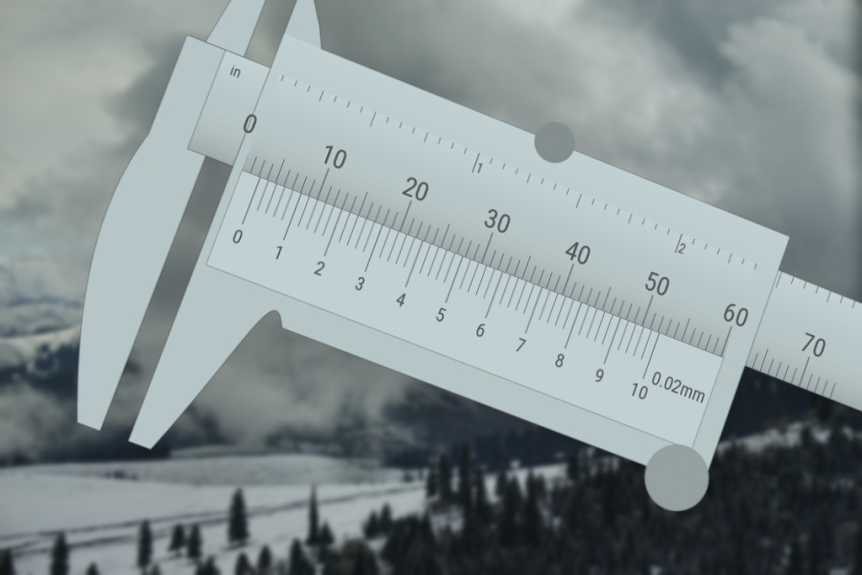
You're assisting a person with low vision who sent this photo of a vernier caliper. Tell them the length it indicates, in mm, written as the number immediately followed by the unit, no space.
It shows 3.2mm
